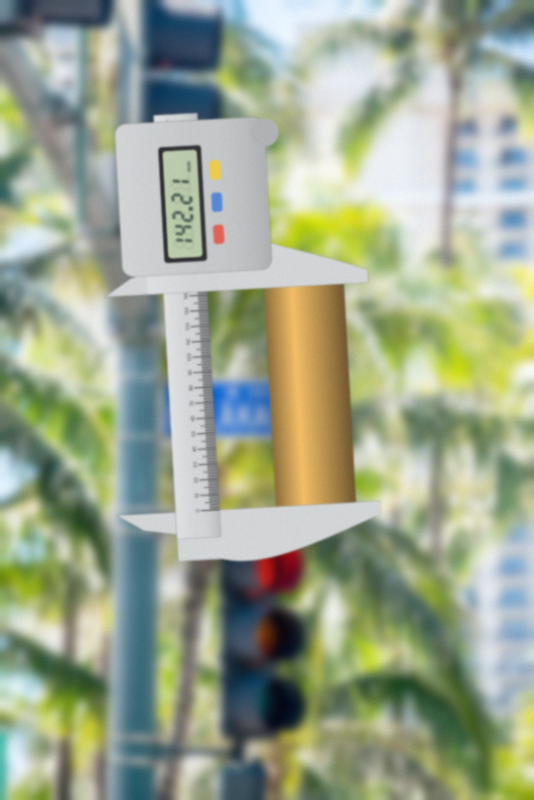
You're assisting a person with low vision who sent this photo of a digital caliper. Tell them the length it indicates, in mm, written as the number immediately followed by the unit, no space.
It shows 142.21mm
